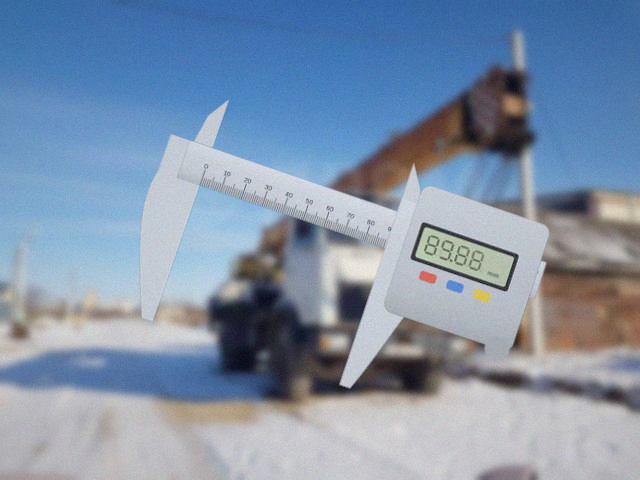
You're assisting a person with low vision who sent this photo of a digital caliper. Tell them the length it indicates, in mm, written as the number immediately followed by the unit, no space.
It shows 89.88mm
